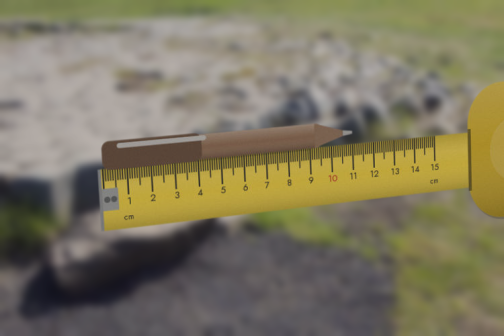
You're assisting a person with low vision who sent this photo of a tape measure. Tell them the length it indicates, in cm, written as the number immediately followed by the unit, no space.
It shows 11cm
